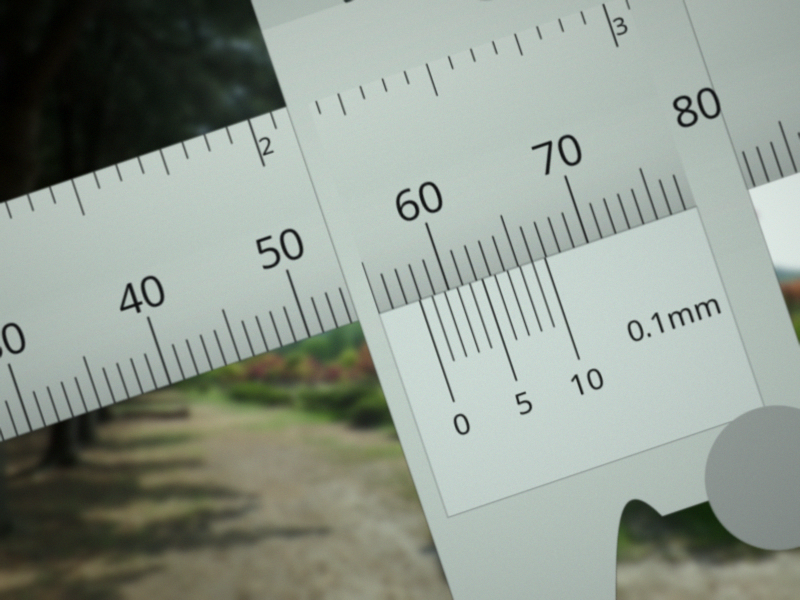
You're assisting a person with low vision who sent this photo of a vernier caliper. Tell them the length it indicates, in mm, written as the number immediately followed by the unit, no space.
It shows 57.9mm
